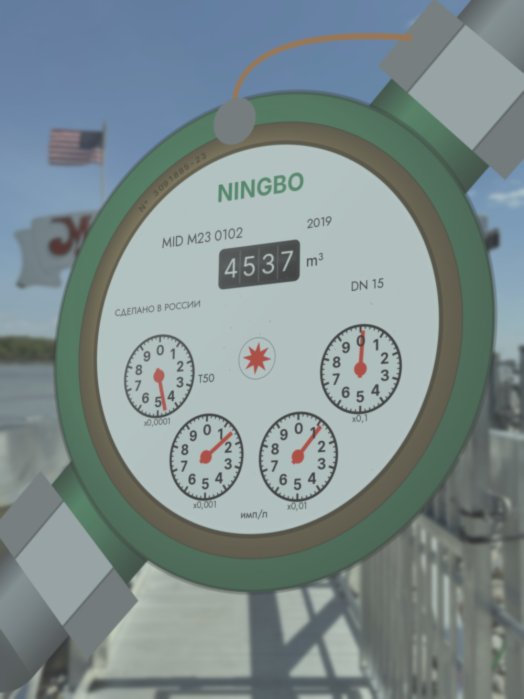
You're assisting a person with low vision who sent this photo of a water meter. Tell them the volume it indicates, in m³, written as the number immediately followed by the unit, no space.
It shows 4537.0114m³
